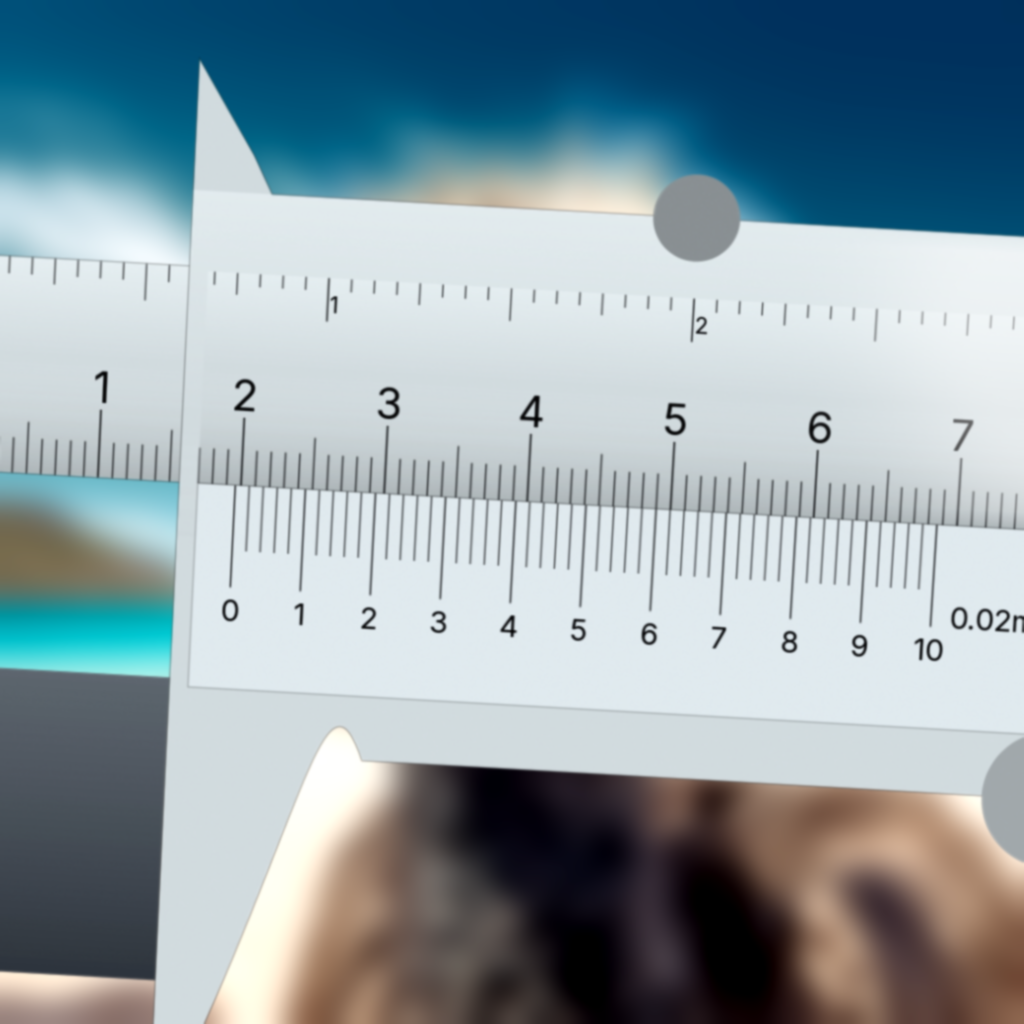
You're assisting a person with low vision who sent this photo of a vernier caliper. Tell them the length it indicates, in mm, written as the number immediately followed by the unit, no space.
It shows 19.6mm
